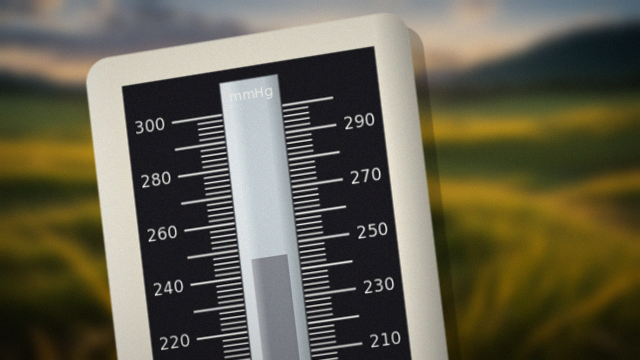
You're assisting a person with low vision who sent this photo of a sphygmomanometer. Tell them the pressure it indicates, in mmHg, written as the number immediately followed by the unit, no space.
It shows 246mmHg
